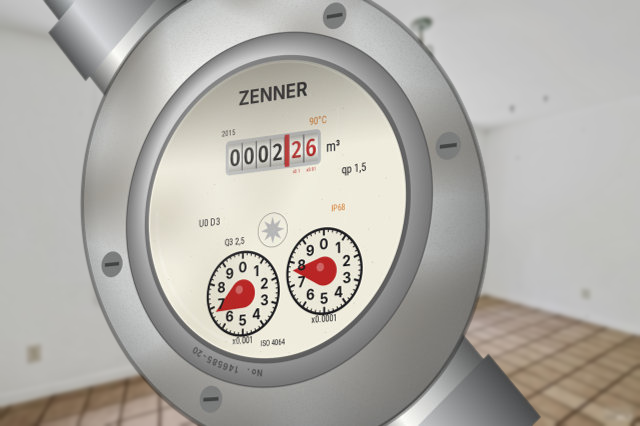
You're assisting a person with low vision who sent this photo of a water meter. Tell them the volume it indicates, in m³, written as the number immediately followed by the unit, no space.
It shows 2.2667m³
